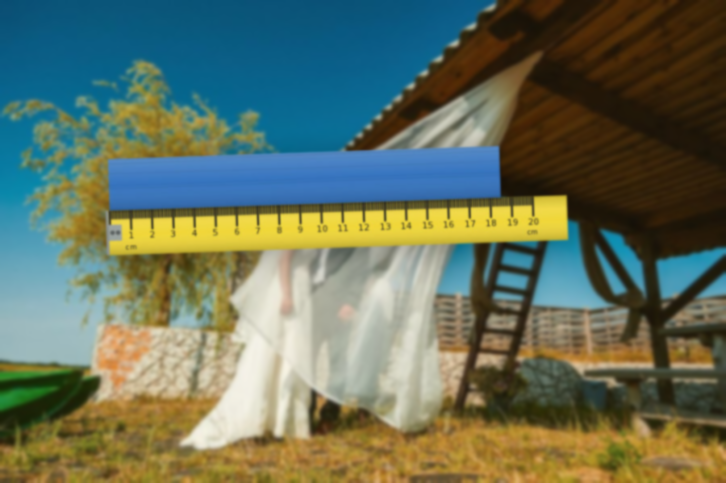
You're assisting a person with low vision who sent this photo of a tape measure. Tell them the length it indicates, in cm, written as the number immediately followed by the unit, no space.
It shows 18.5cm
